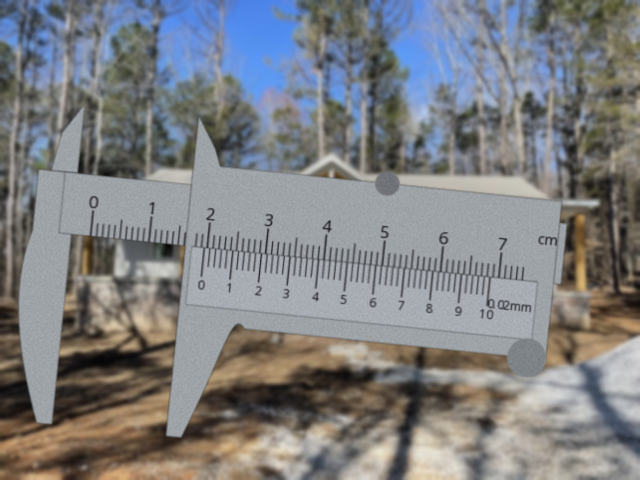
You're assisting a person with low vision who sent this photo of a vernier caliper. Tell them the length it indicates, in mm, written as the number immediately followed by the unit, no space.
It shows 19.5mm
